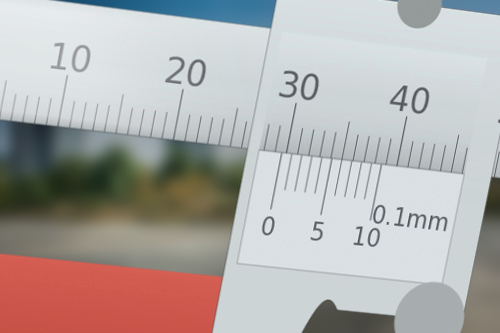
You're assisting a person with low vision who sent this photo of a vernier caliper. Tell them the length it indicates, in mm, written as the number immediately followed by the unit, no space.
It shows 29.6mm
